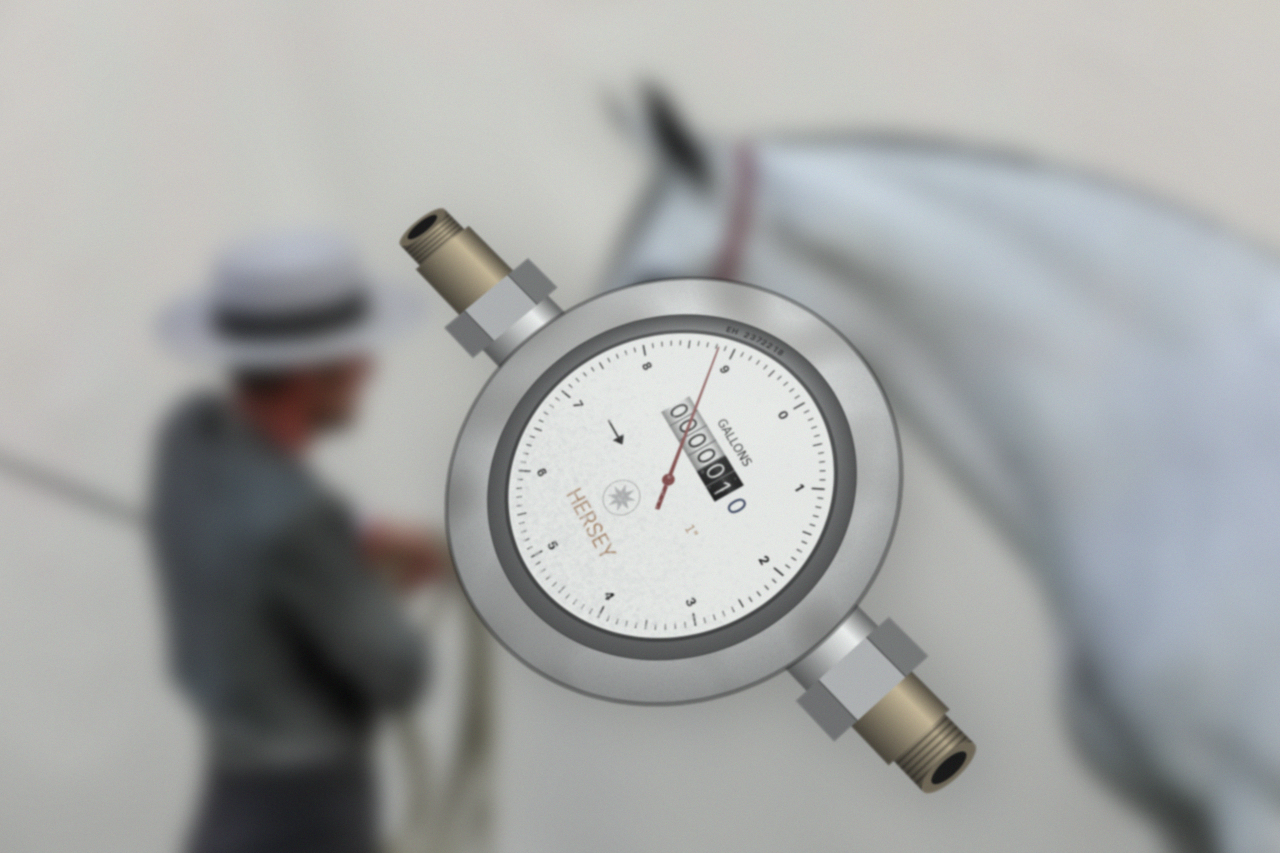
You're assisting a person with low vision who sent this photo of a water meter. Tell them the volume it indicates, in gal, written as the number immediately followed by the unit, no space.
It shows 8.8gal
